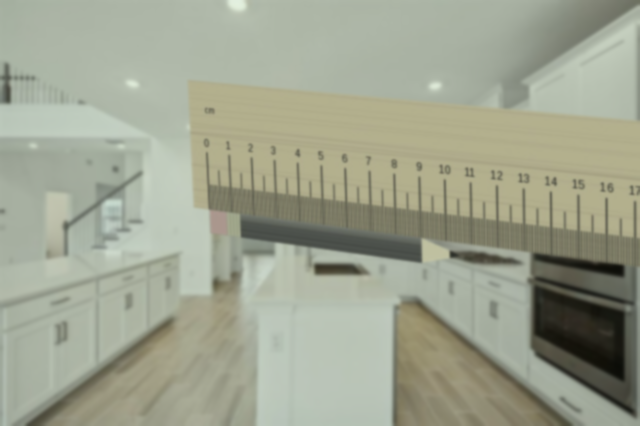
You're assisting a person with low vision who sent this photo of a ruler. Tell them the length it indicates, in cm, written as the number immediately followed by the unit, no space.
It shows 10.5cm
